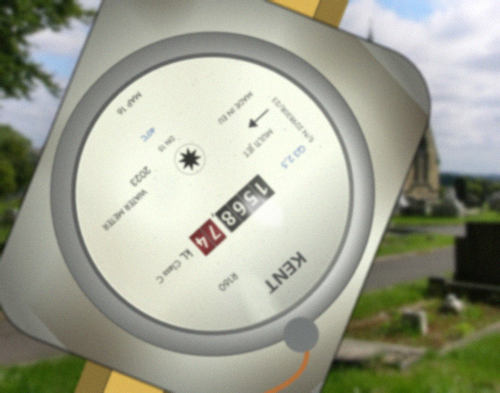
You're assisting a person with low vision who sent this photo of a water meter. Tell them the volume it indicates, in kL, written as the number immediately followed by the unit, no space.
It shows 1568.74kL
